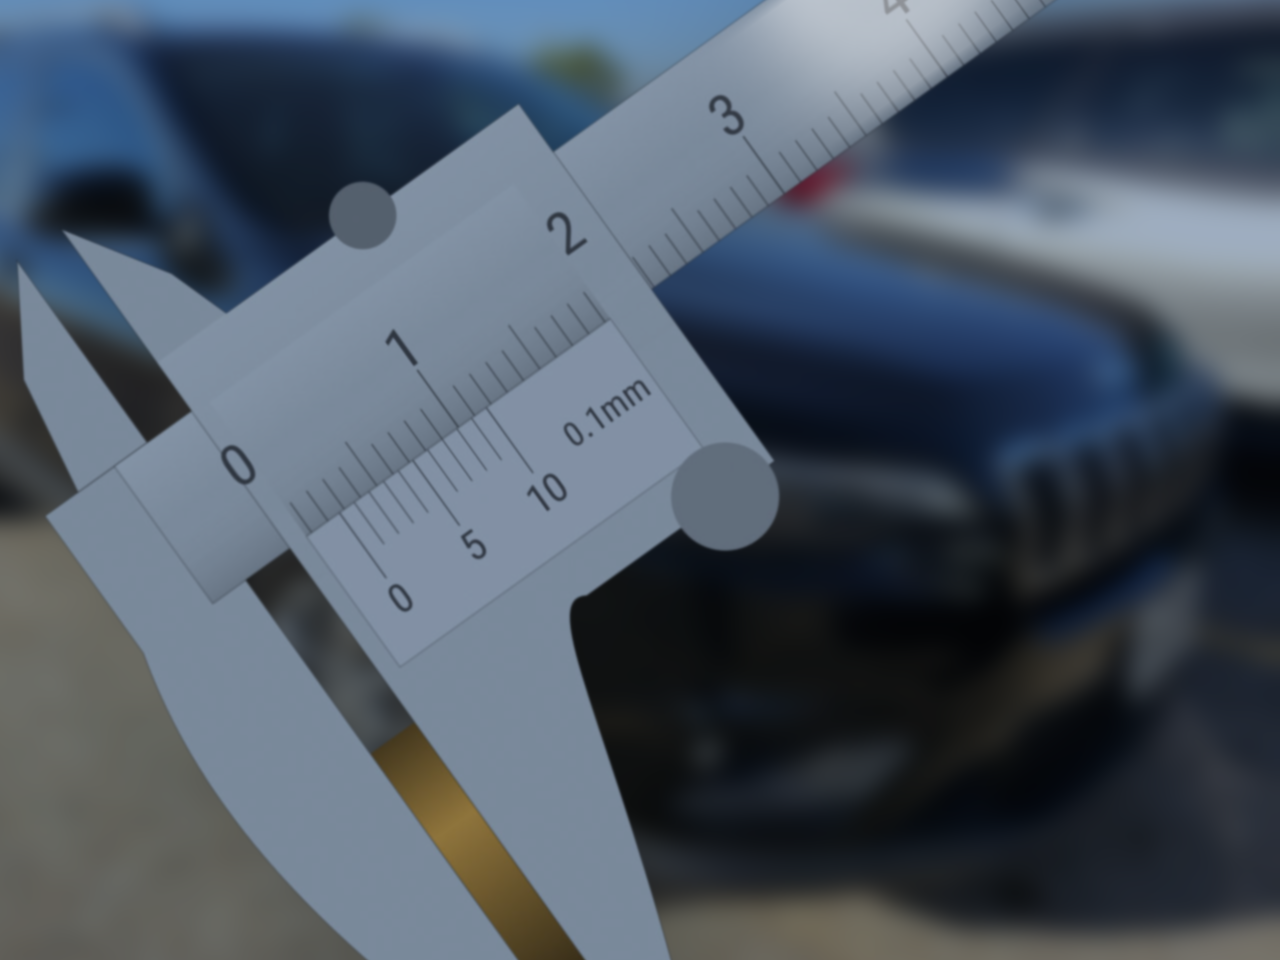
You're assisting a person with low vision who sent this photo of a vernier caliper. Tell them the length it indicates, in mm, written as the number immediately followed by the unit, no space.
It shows 2.7mm
